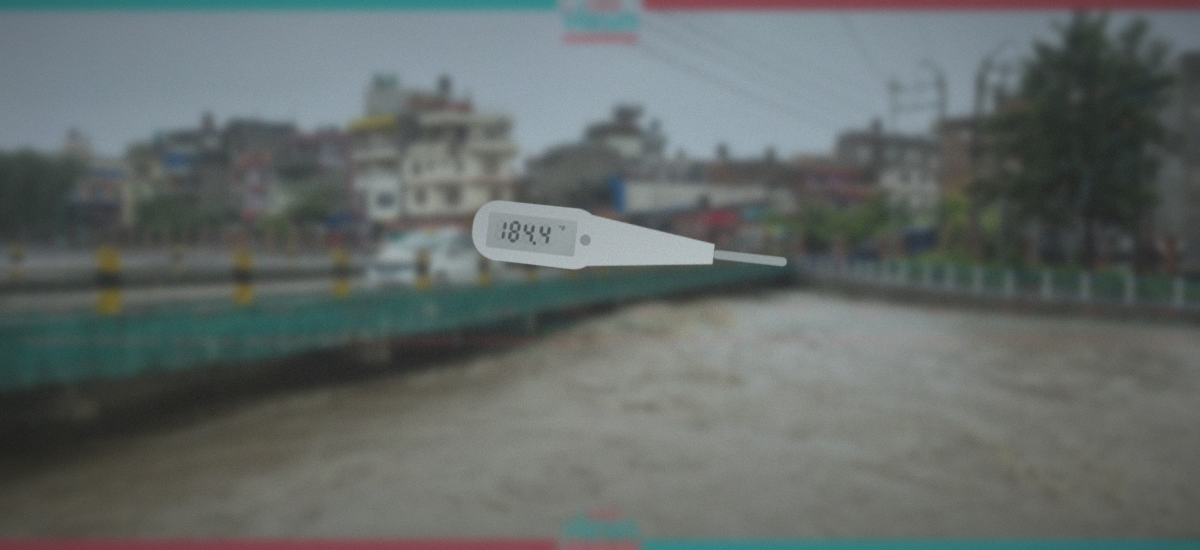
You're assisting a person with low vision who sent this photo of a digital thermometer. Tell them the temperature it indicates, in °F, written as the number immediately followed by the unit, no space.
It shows 184.4°F
